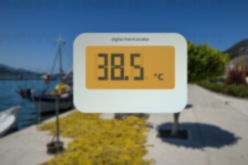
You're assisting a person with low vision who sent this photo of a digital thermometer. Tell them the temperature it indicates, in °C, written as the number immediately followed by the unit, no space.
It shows 38.5°C
